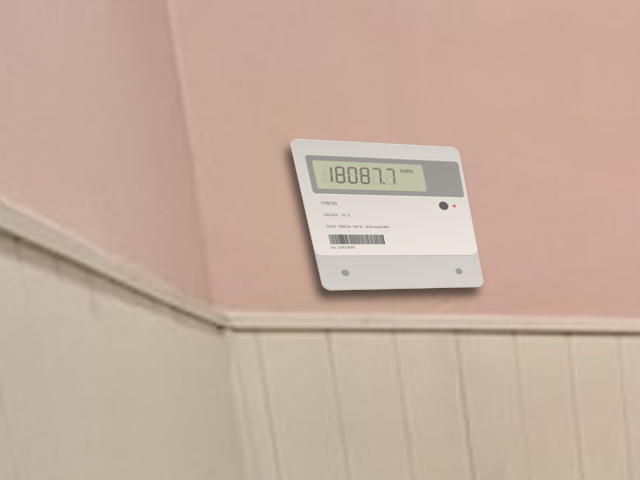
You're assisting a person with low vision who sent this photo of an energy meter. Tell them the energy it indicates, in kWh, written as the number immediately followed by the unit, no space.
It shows 18087.7kWh
